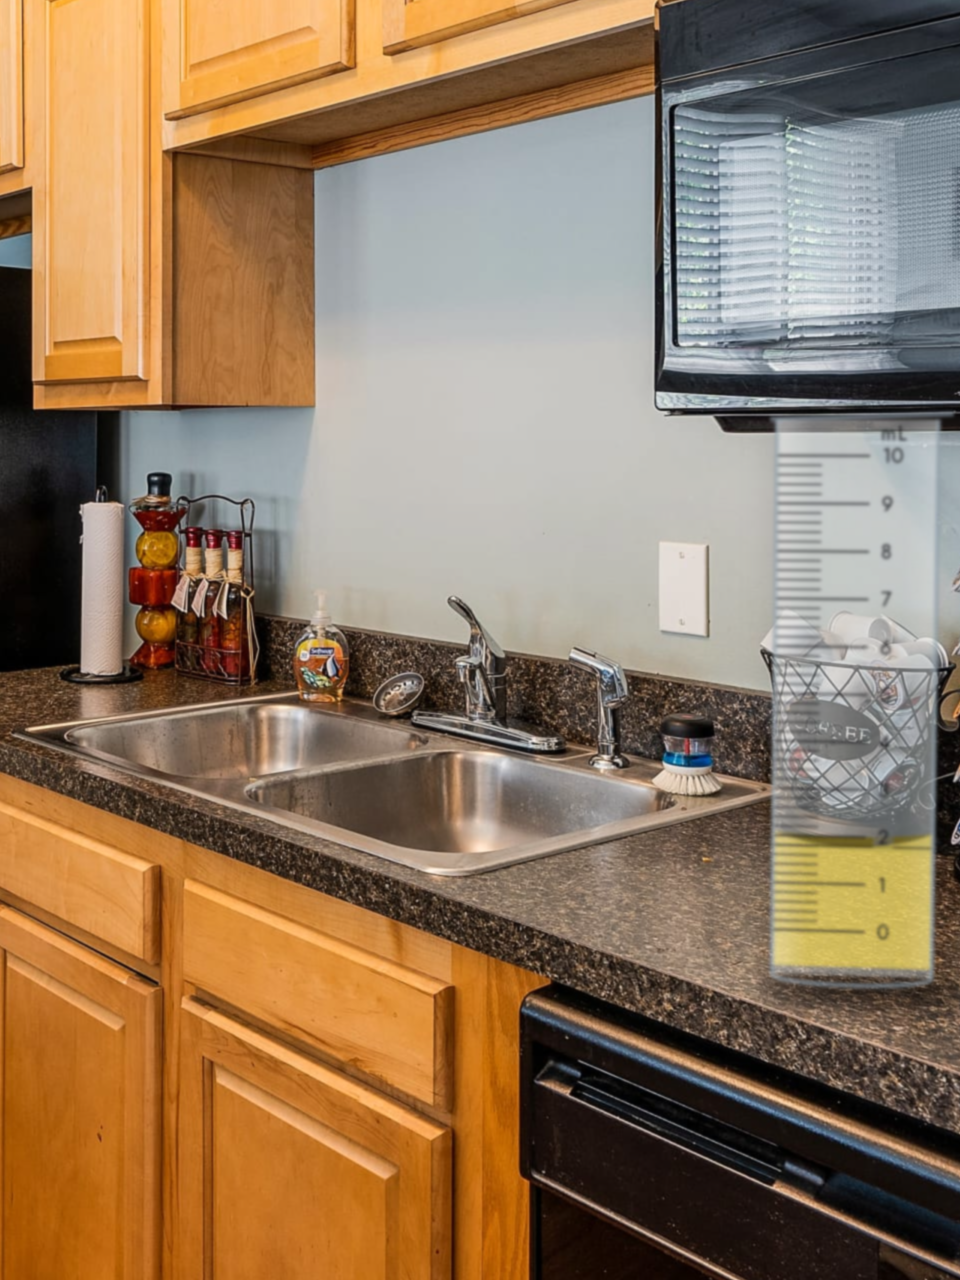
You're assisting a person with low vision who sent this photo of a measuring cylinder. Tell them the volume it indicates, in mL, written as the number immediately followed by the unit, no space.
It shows 1.8mL
